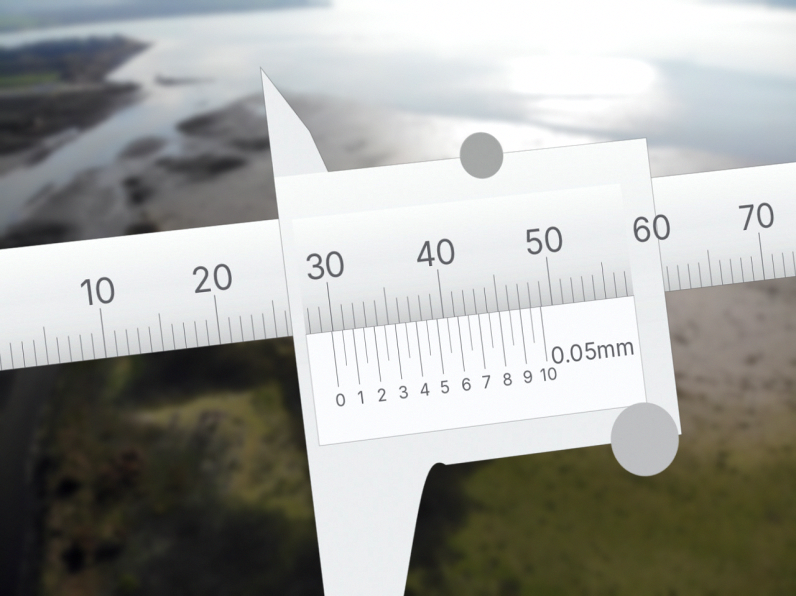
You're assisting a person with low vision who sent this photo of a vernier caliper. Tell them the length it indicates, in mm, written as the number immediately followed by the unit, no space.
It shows 29.9mm
